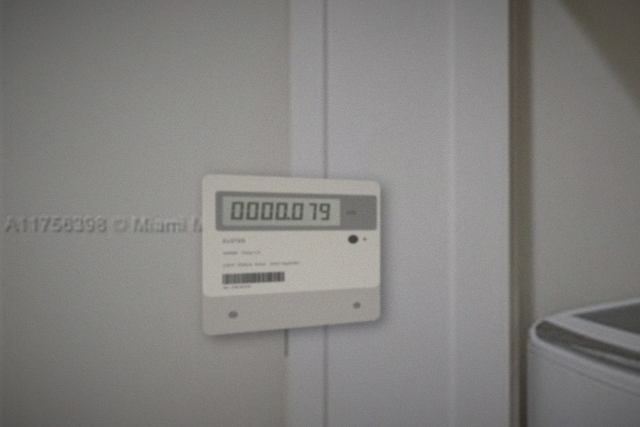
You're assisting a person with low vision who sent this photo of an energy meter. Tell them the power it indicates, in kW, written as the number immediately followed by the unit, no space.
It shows 0.079kW
